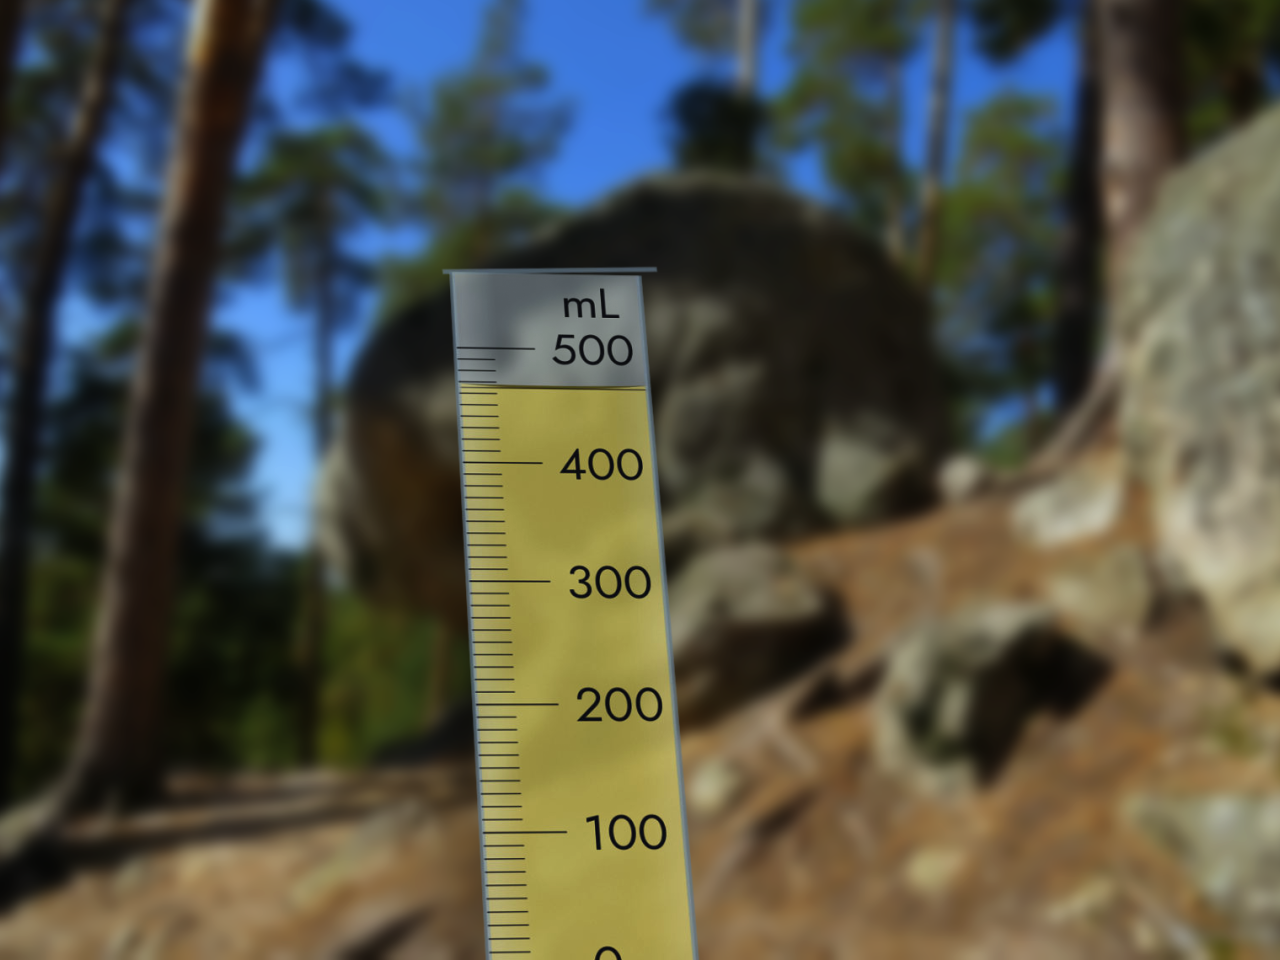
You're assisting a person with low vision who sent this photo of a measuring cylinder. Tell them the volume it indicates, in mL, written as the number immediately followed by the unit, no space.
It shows 465mL
